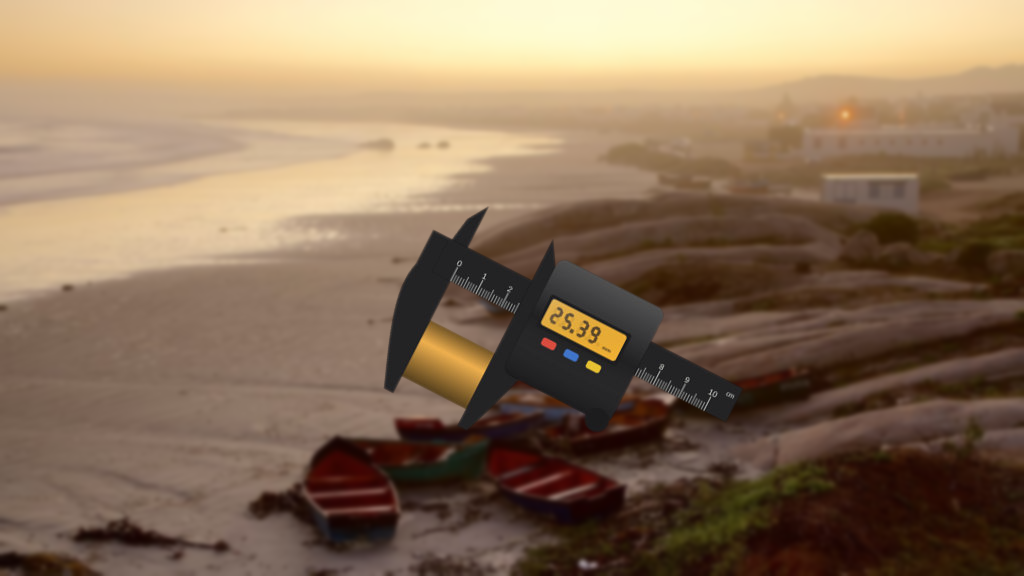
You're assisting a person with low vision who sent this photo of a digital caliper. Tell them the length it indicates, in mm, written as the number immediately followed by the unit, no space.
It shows 25.39mm
